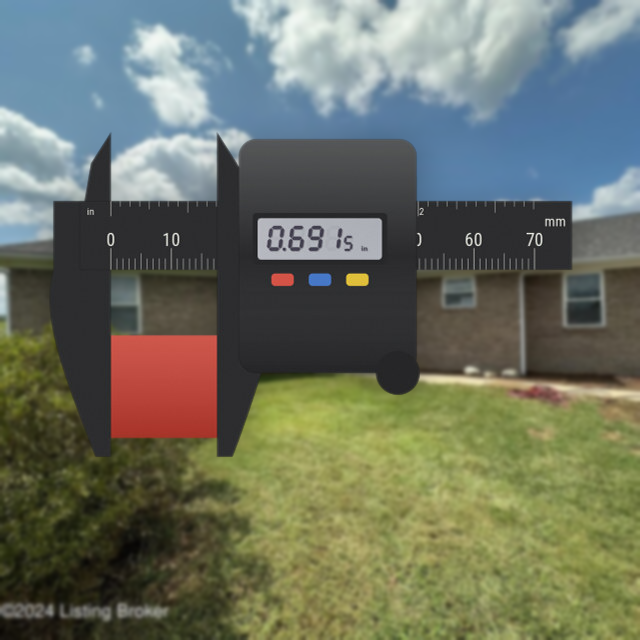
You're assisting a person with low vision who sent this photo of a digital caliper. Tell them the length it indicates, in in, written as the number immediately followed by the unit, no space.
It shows 0.6915in
